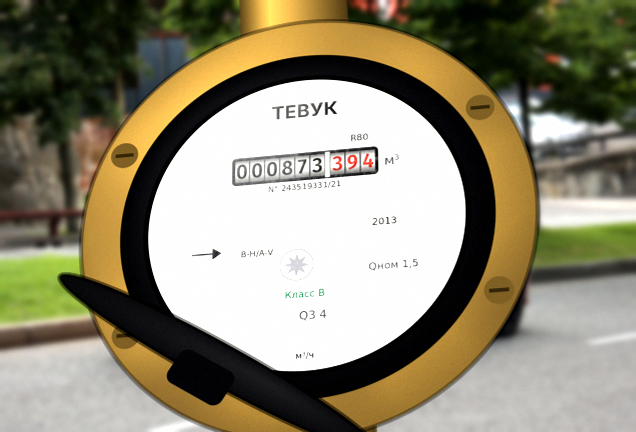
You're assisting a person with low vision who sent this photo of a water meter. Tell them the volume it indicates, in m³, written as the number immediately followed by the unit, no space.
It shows 873.394m³
